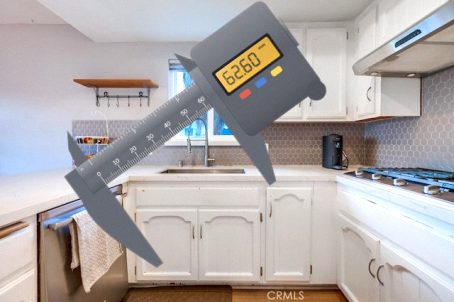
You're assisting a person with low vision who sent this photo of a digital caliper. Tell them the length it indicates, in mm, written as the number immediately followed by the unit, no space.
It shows 62.60mm
